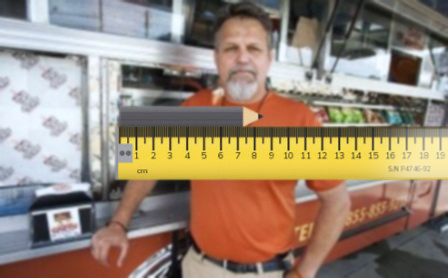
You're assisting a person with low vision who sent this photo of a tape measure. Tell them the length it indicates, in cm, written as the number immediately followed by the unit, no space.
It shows 8.5cm
